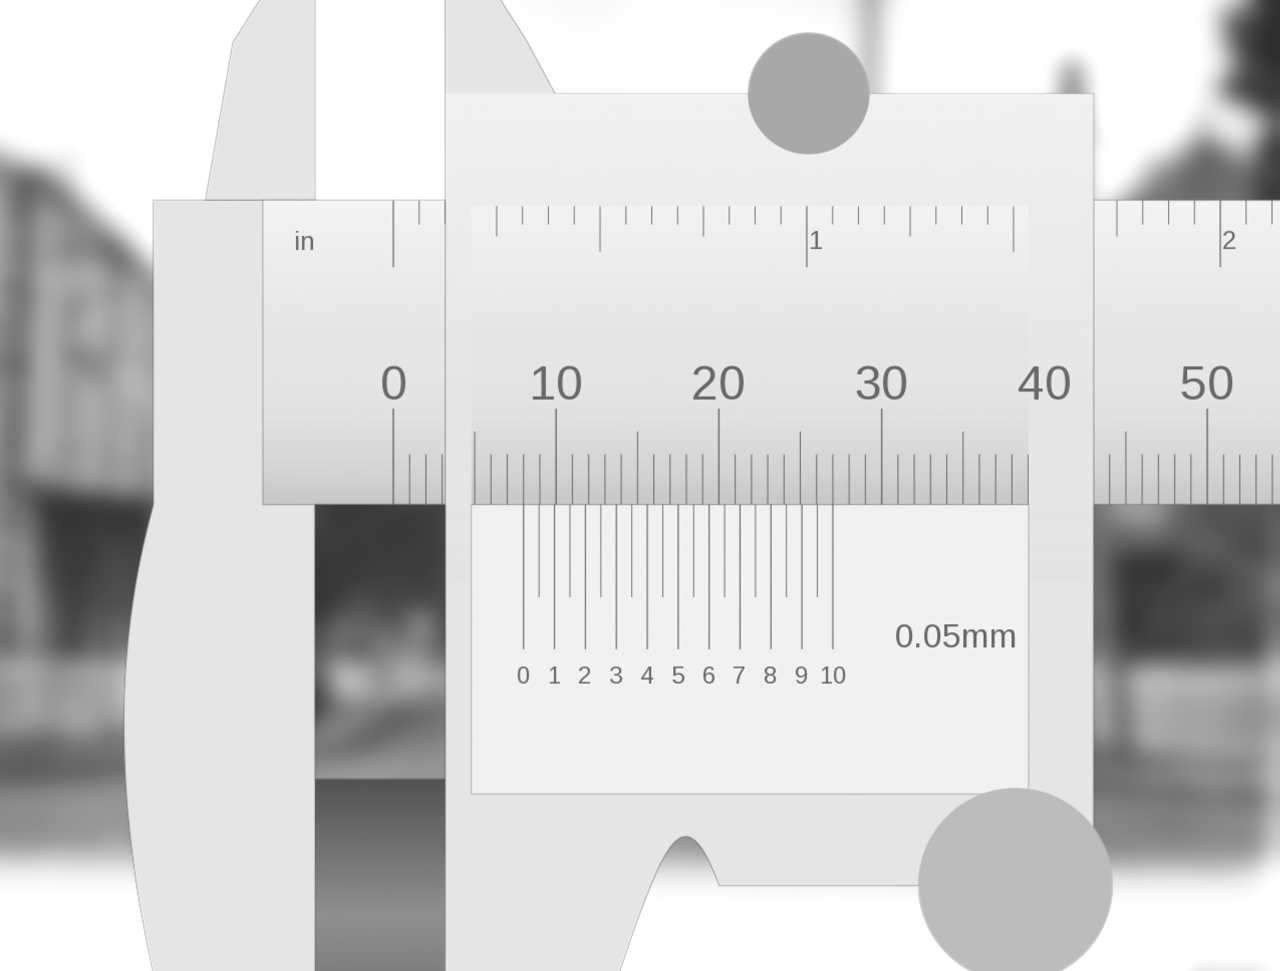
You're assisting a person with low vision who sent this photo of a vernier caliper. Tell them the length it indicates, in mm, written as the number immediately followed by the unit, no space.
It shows 8.0mm
